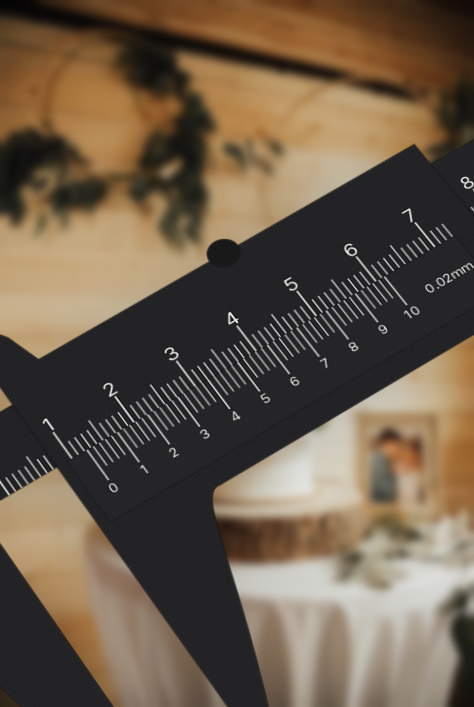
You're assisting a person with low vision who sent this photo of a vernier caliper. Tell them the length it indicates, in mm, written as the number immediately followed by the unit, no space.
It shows 12.4mm
